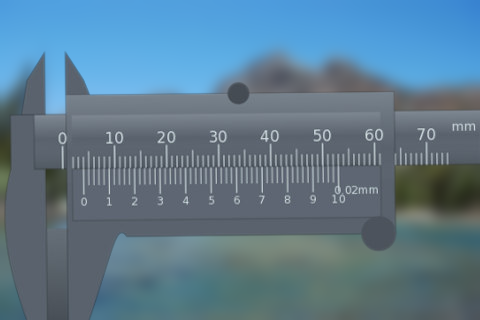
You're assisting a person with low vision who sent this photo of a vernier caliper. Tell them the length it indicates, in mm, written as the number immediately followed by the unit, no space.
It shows 4.0mm
